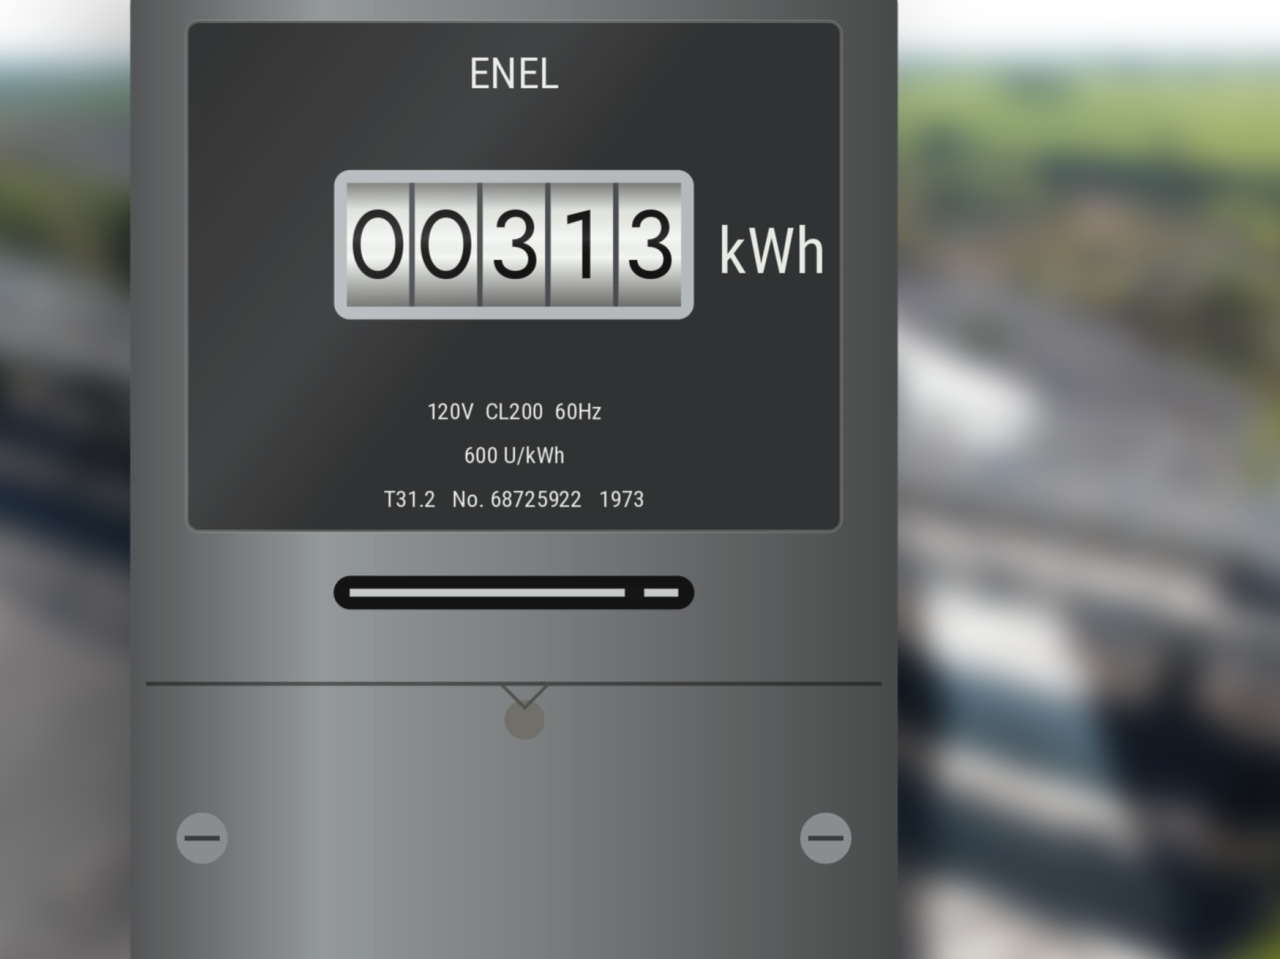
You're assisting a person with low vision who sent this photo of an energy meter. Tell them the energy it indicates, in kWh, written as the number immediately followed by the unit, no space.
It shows 313kWh
